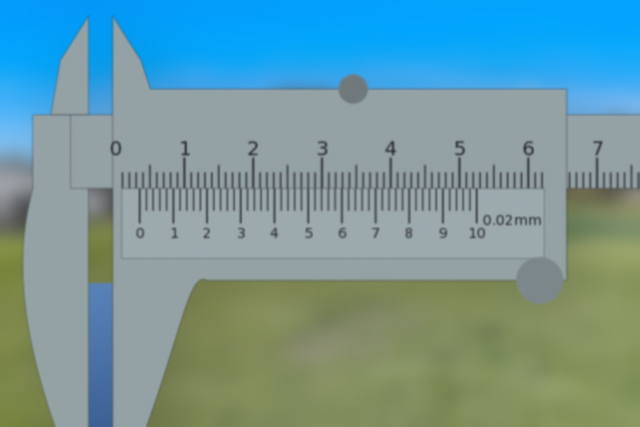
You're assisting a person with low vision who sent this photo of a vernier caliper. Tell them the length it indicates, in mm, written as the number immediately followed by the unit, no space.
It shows 3.5mm
